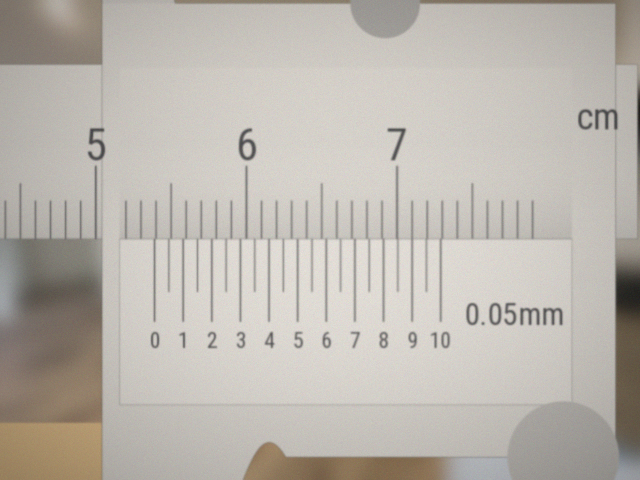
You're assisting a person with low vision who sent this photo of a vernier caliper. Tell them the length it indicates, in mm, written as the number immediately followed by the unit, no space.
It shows 53.9mm
